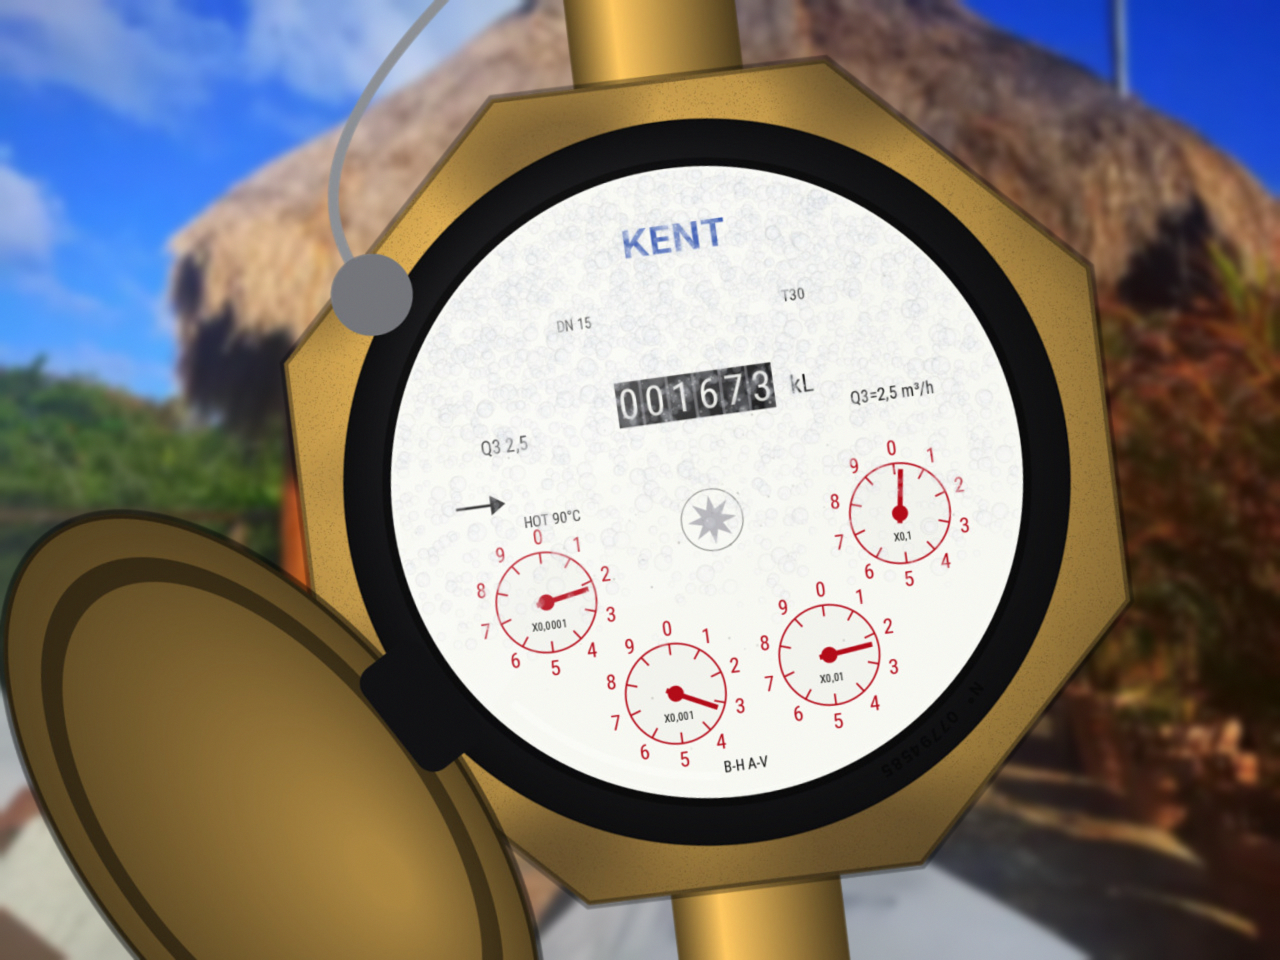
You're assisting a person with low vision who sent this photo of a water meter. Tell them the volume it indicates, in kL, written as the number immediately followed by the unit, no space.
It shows 1673.0232kL
